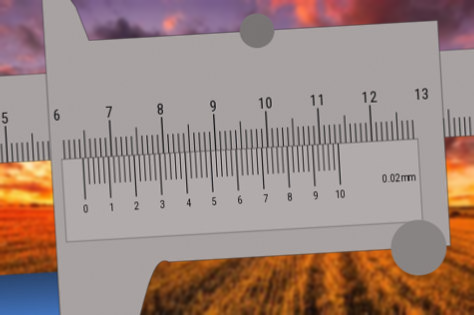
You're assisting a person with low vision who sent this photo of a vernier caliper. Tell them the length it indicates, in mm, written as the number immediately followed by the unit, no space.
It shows 64.5mm
